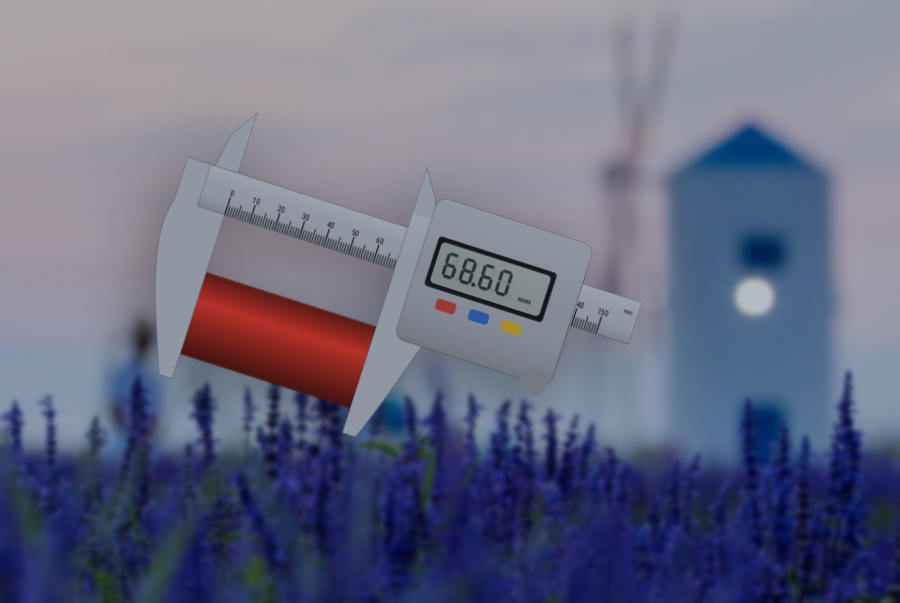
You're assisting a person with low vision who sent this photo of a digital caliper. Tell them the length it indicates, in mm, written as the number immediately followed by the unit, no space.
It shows 68.60mm
